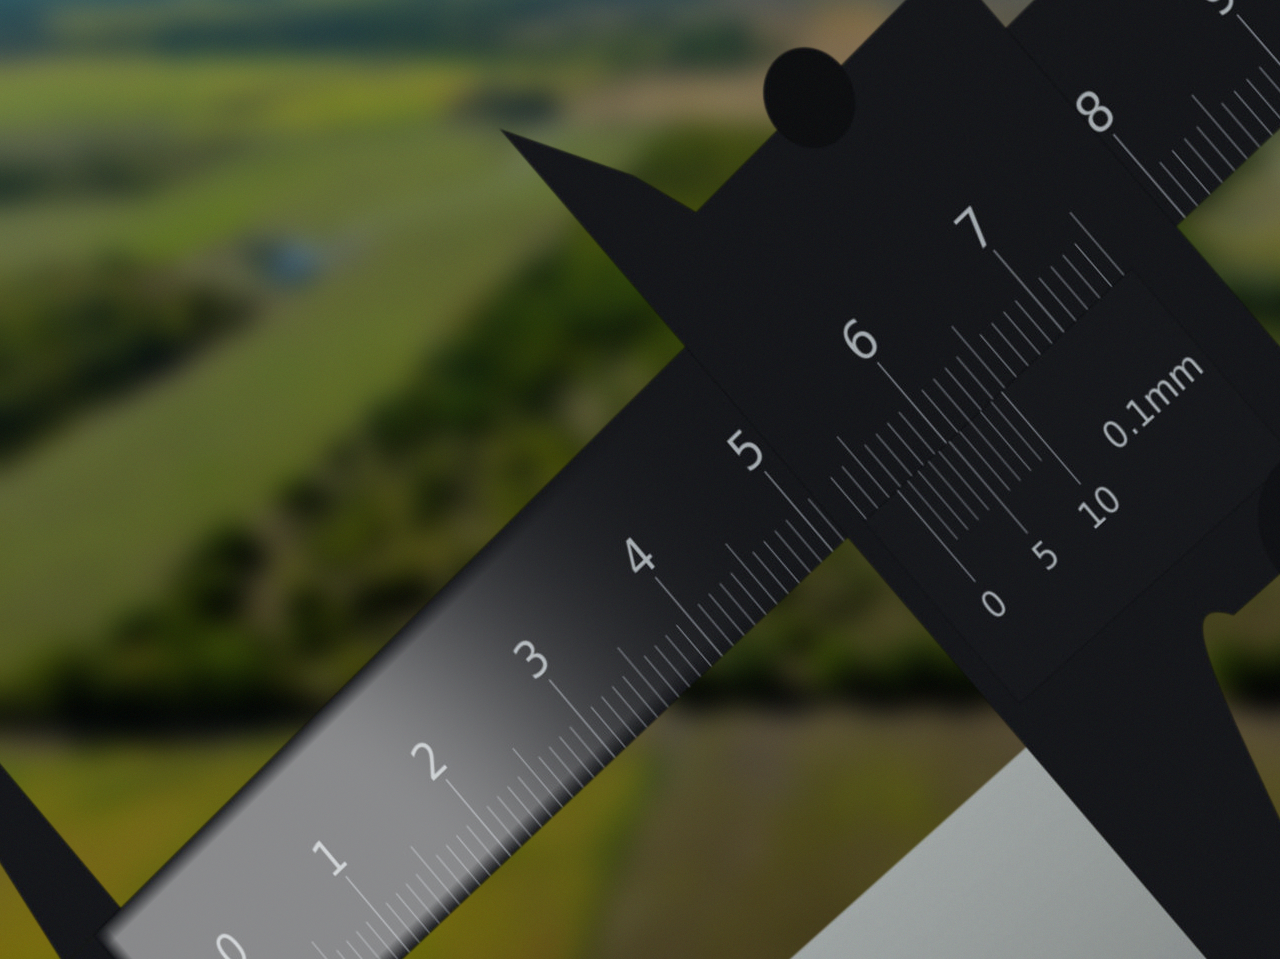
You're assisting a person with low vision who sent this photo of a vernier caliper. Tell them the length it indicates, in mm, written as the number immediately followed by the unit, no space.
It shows 55.7mm
